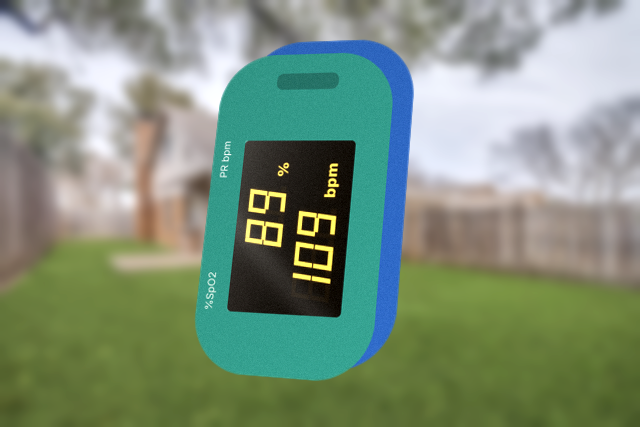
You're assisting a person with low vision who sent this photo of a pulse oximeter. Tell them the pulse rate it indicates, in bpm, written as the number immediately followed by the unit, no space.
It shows 109bpm
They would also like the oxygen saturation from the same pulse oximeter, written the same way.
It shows 89%
